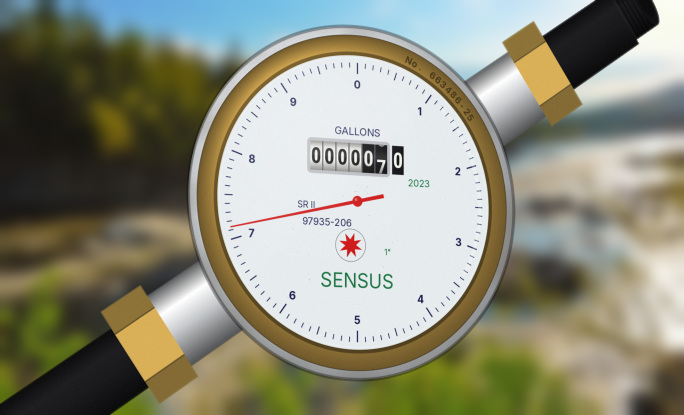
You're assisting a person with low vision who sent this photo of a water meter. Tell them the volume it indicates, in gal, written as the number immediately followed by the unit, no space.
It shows 67.1gal
